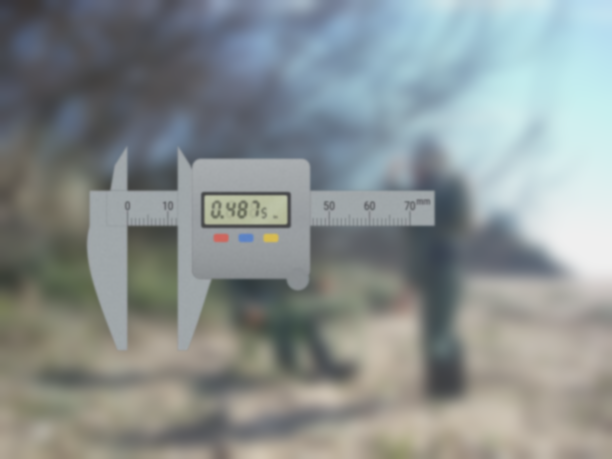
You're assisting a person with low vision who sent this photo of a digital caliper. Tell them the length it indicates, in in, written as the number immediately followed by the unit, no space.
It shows 0.4875in
